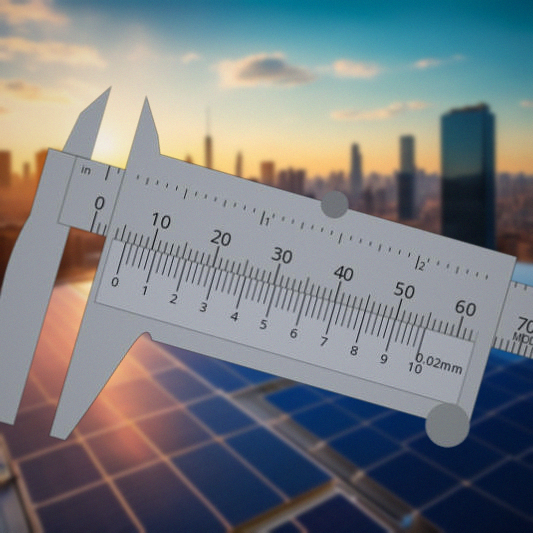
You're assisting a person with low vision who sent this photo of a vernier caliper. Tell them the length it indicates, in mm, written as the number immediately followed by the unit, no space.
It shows 5.8mm
